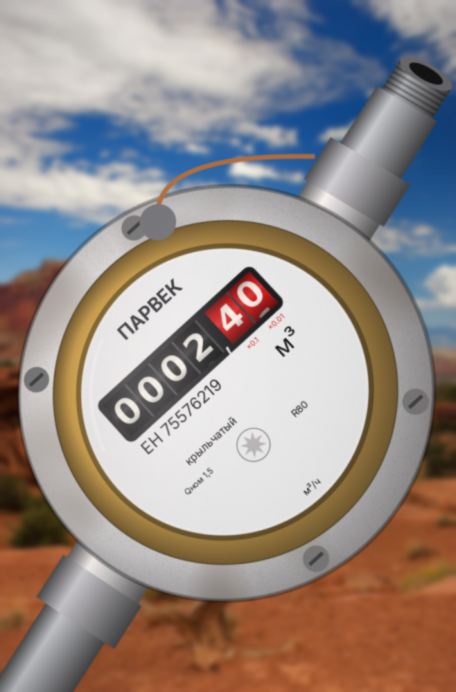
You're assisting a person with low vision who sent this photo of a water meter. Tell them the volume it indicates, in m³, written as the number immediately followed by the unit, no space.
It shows 2.40m³
